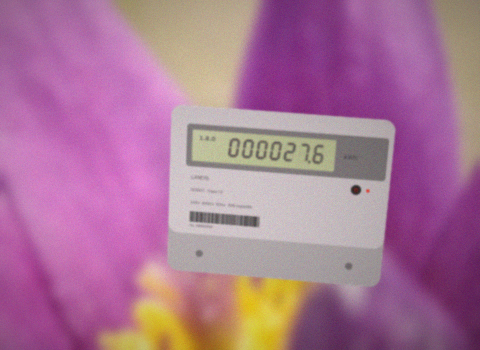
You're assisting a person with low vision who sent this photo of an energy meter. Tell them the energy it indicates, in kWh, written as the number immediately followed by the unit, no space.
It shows 27.6kWh
